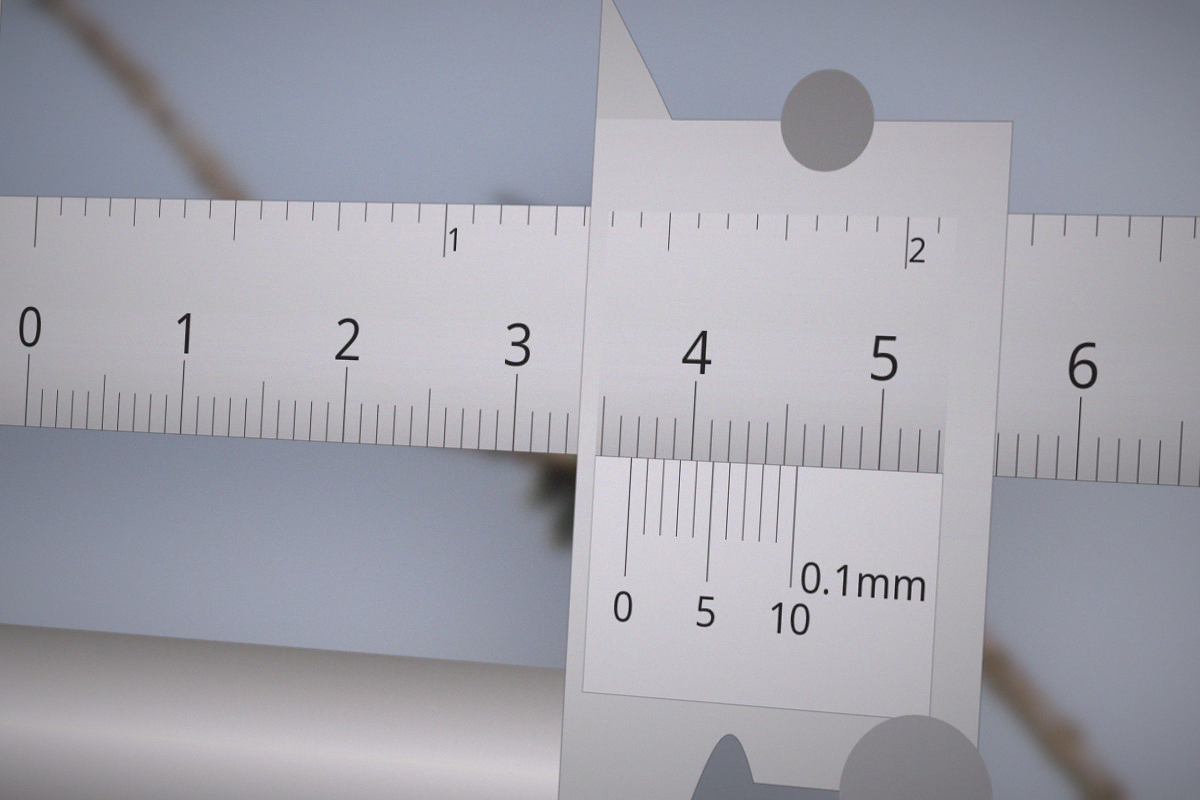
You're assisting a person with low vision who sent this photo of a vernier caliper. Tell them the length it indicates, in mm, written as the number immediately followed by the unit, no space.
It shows 36.7mm
